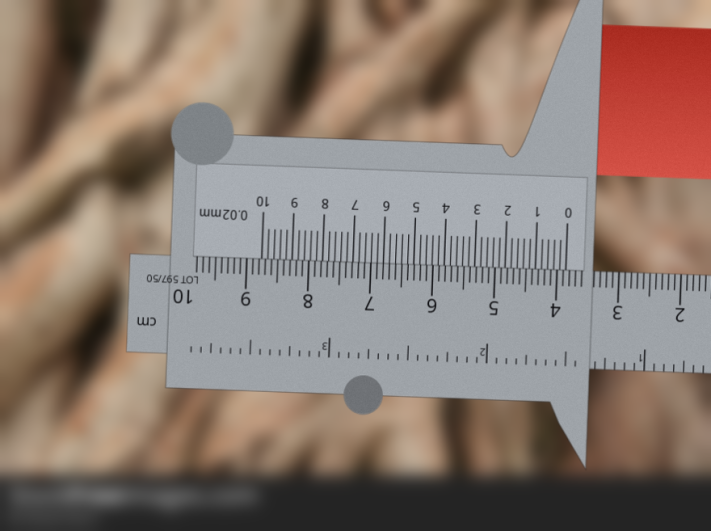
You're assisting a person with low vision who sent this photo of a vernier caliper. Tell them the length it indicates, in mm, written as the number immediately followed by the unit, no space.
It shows 38.6mm
